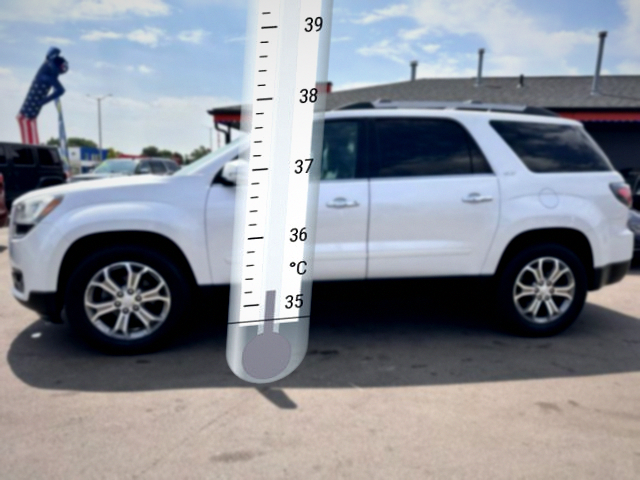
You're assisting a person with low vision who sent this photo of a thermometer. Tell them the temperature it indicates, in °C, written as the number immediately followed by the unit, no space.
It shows 35.2°C
